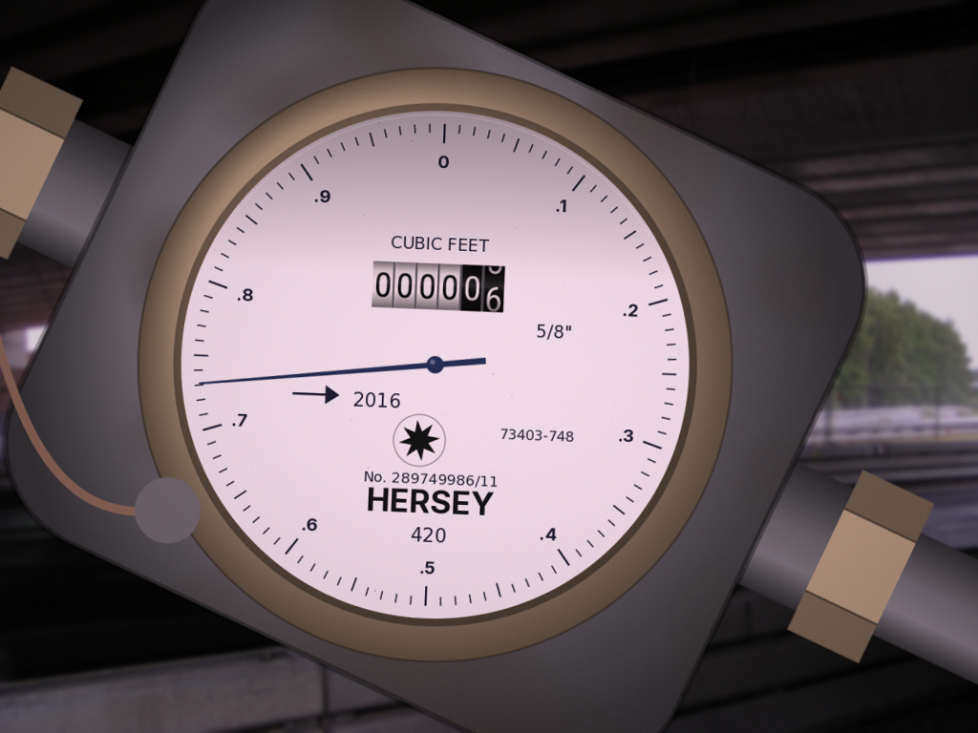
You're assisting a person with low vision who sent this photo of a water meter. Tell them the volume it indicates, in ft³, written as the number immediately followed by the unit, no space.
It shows 5.73ft³
